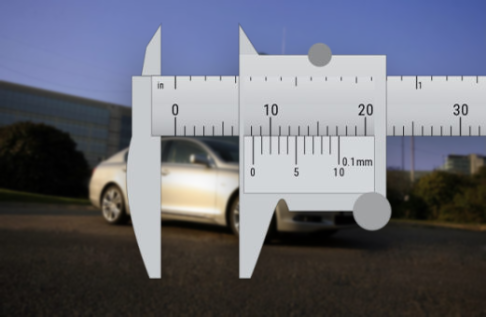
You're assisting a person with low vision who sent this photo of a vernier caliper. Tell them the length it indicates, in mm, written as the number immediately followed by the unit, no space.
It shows 8.2mm
